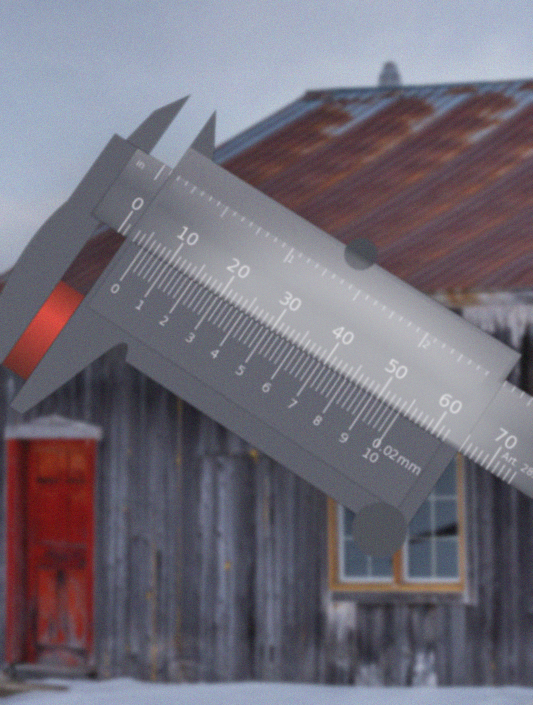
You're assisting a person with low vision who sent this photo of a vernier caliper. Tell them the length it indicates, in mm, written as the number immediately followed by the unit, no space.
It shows 5.0mm
